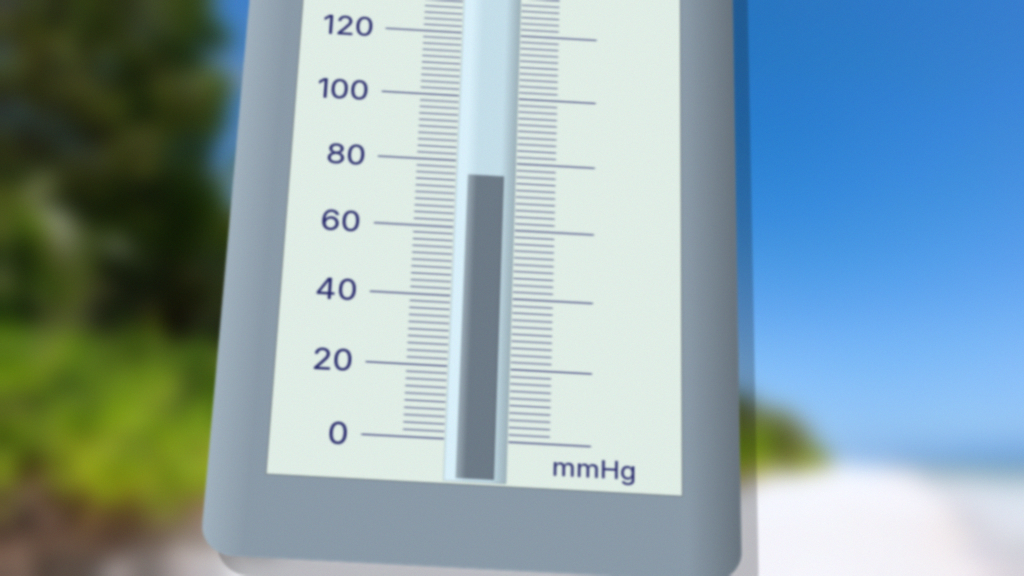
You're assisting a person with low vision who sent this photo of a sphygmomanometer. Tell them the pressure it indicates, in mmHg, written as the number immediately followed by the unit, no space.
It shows 76mmHg
